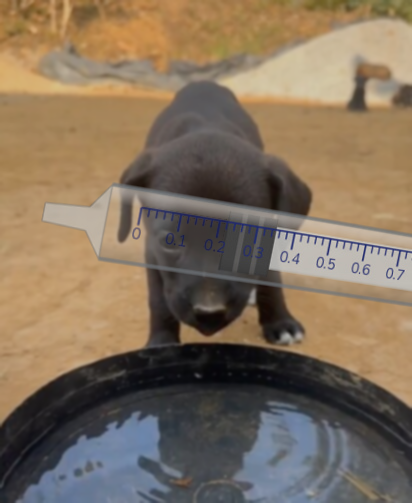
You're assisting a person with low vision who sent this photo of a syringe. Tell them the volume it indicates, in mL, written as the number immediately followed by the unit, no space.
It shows 0.22mL
